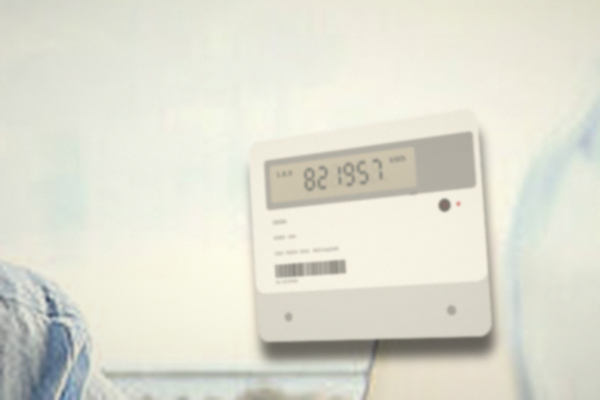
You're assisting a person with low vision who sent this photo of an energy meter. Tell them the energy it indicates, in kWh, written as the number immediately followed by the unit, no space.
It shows 821957kWh
